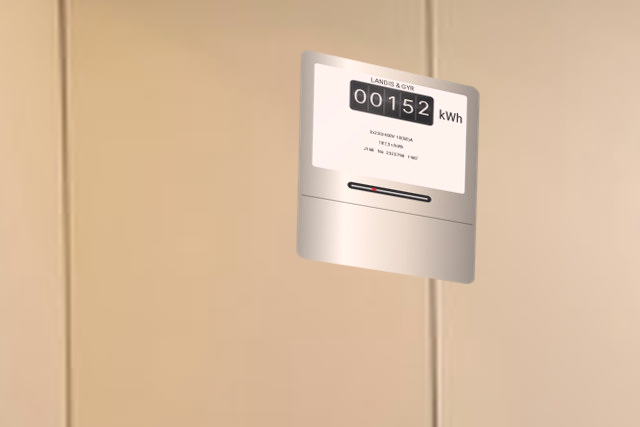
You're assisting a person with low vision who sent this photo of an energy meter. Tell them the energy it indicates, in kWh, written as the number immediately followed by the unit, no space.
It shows 152kWh
